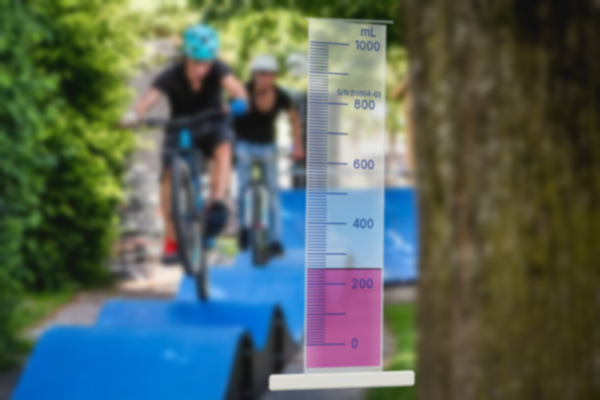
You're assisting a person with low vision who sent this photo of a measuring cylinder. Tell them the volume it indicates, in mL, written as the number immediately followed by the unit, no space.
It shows 250mL
